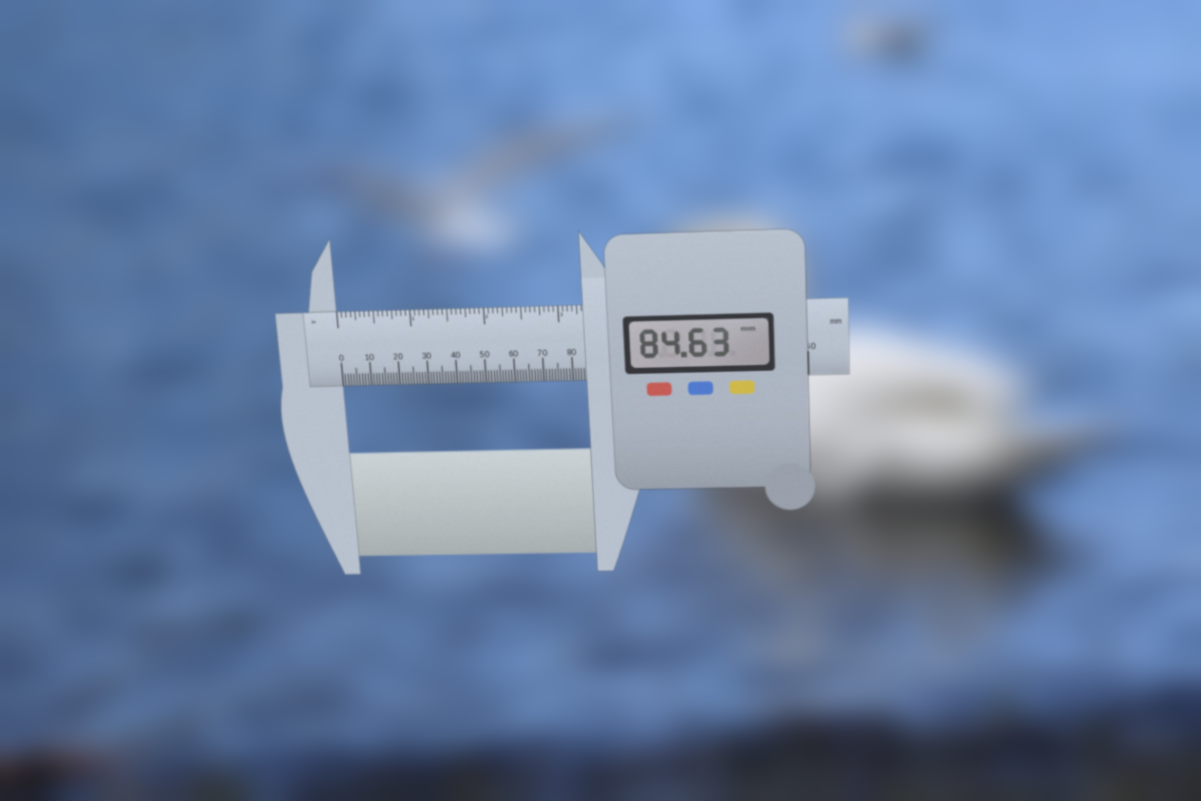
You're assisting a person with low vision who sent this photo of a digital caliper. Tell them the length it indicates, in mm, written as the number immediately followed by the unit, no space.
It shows 84.63mm
